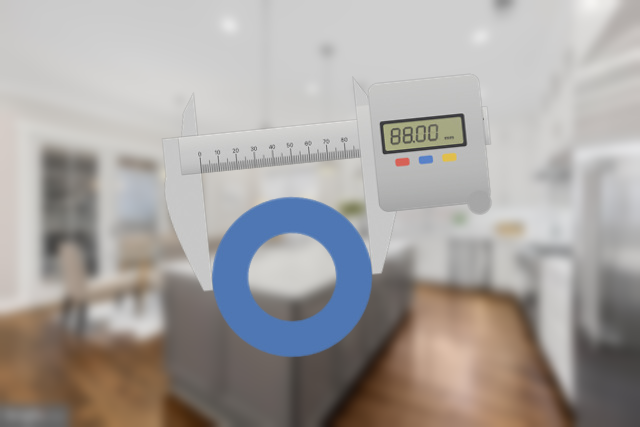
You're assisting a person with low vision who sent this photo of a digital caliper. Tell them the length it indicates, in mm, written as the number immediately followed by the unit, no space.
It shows 88.00mm
